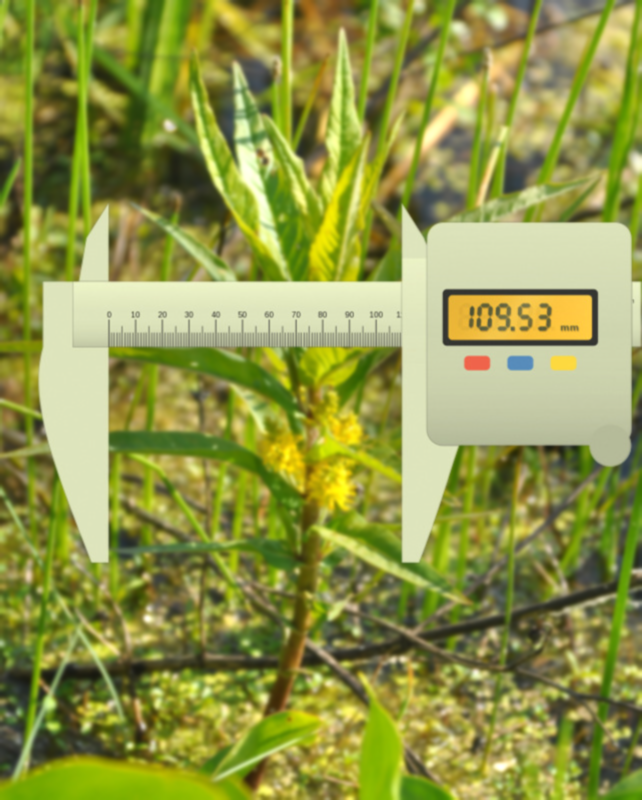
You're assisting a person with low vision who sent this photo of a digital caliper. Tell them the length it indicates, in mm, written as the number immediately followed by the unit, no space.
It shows 109.53mm
